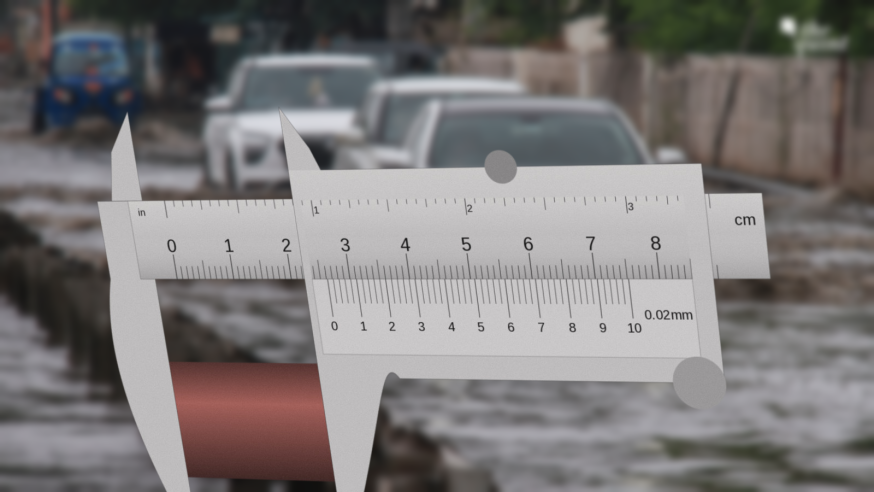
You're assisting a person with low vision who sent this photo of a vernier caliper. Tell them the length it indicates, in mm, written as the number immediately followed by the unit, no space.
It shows 26.2mm
